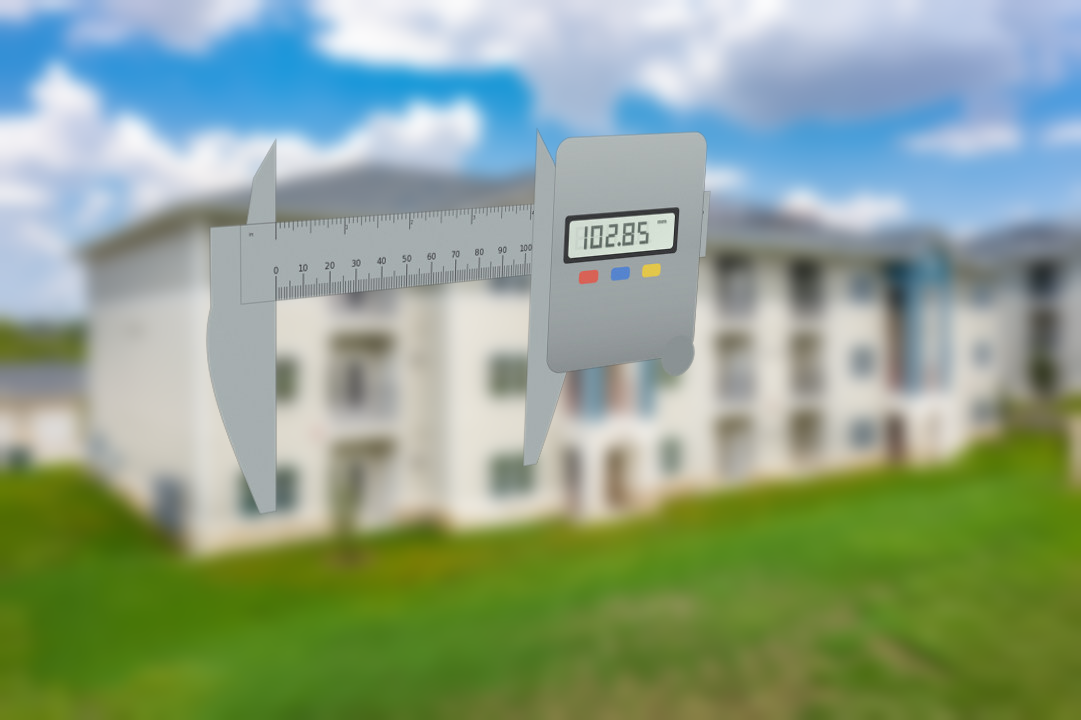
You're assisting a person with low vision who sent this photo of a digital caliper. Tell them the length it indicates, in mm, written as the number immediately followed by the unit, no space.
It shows 102.85mm
